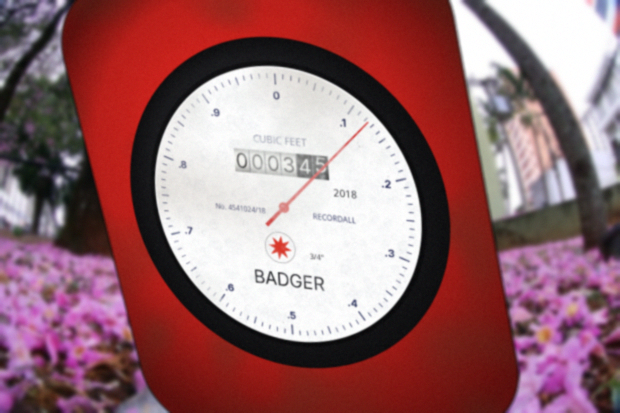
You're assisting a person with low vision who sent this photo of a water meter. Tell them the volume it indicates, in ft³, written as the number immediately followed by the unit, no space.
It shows 345.12ft³
